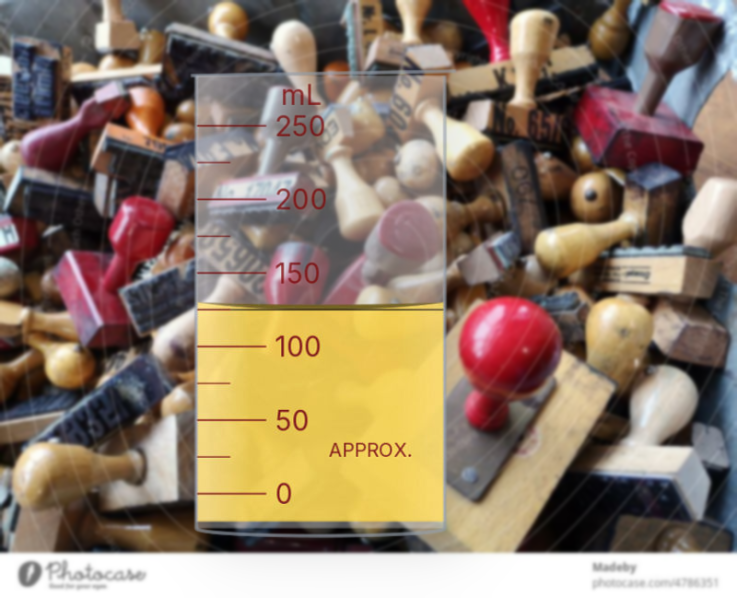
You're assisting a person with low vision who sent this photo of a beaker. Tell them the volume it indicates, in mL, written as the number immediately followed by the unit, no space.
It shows 125mL
